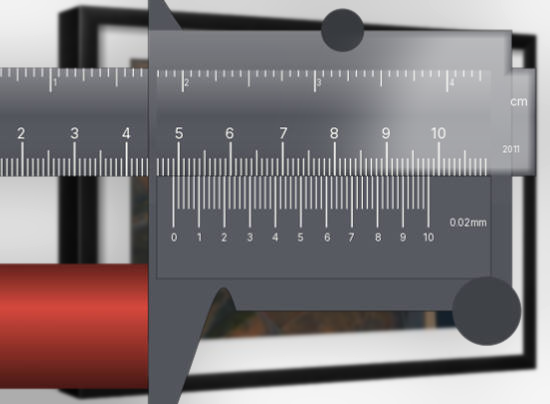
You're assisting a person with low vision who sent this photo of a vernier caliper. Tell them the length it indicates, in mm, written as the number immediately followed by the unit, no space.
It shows 49.0mm
